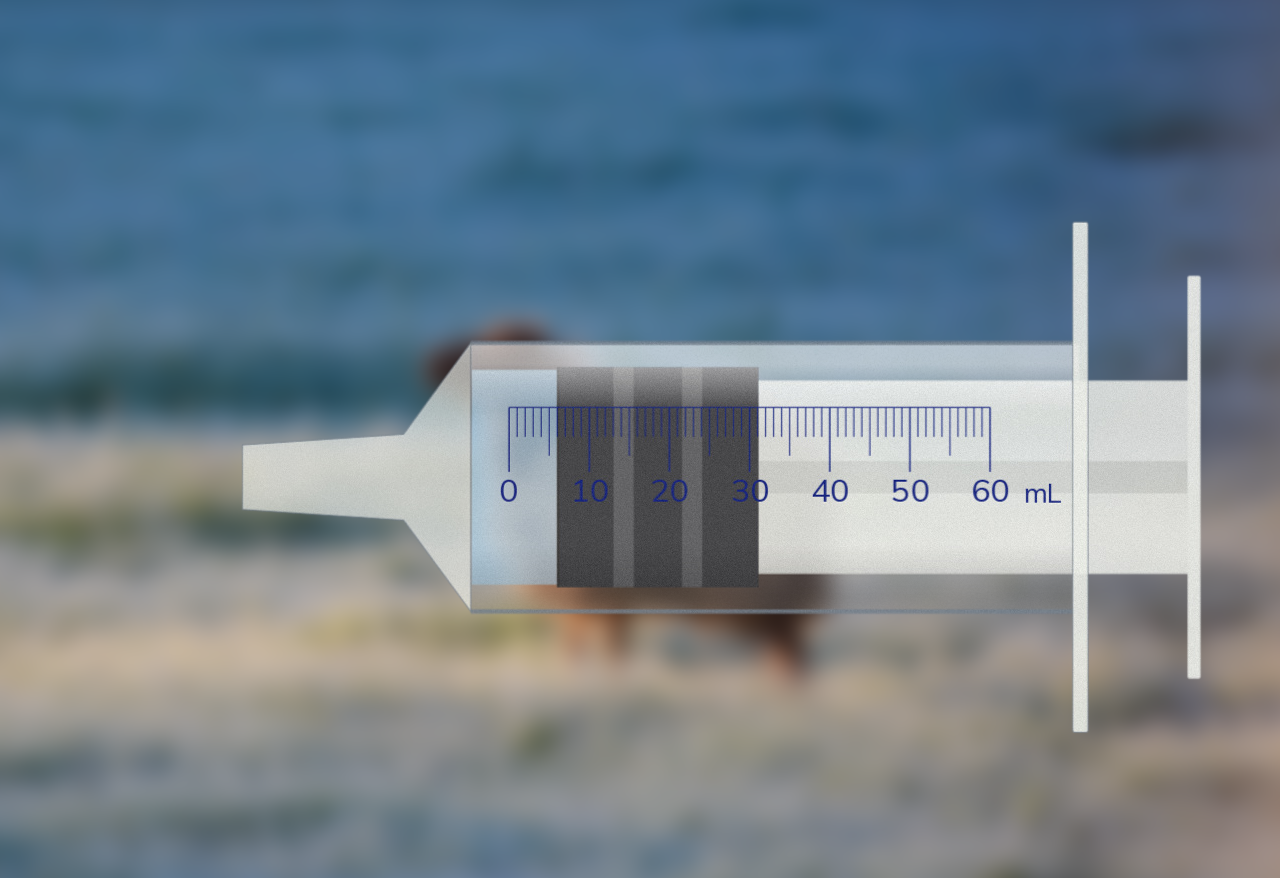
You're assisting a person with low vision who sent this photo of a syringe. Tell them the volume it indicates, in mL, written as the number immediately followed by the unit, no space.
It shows 6mL
